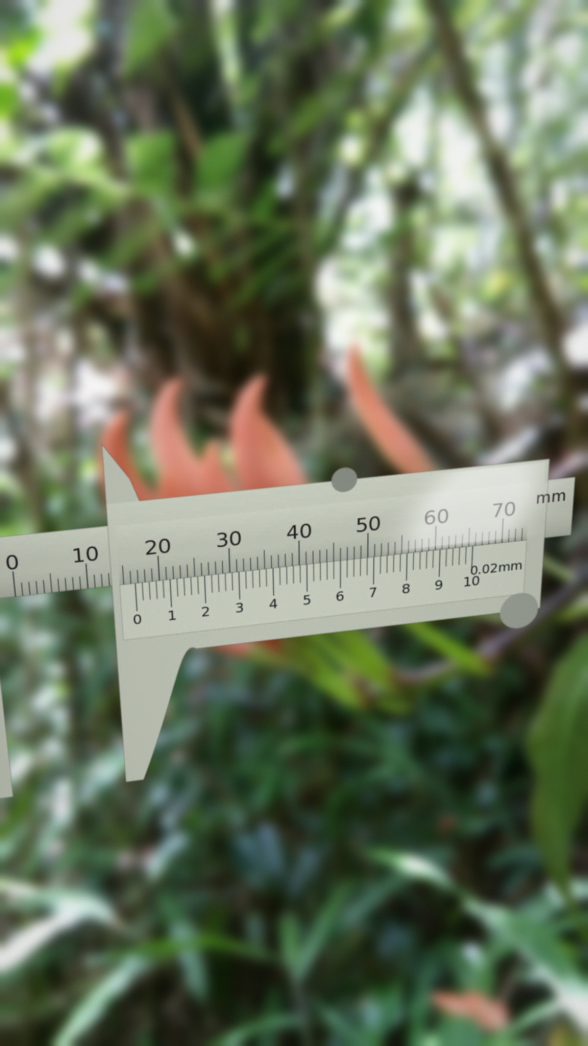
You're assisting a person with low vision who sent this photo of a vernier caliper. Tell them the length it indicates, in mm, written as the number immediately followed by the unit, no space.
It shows 16.6mm
